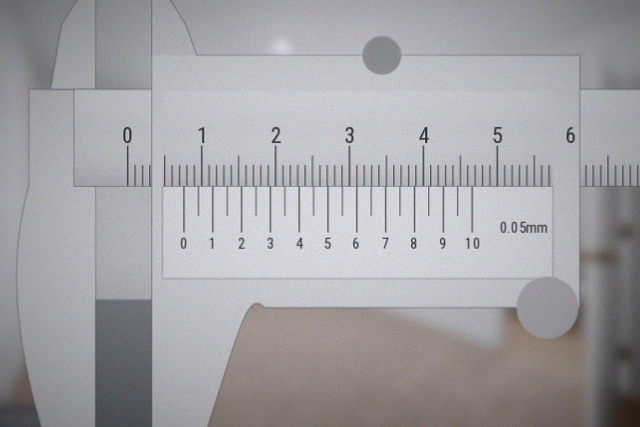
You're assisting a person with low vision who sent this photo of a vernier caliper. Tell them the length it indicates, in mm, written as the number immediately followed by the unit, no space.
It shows 7.6mm
